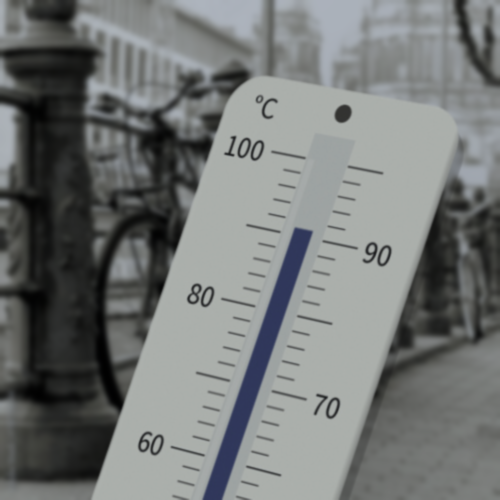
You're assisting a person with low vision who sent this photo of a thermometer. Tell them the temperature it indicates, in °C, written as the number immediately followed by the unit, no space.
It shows 91°C
